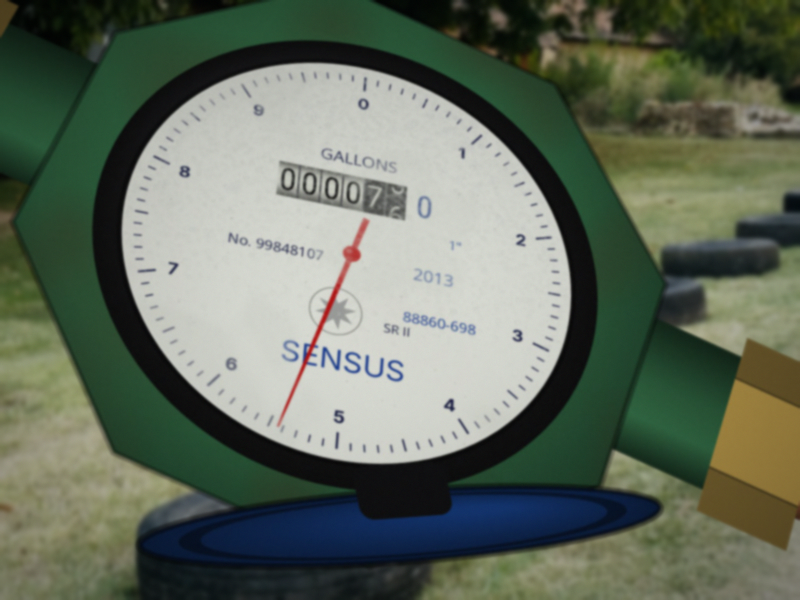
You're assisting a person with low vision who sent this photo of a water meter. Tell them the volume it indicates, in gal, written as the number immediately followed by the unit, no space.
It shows 755.4gal
